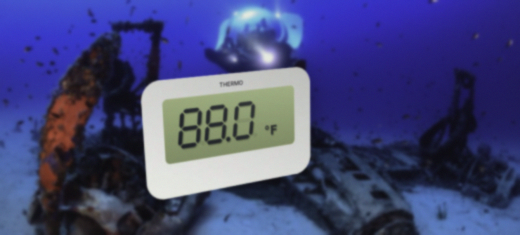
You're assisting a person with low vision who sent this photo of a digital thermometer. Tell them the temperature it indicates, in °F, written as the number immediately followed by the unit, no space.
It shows 88.0°F
